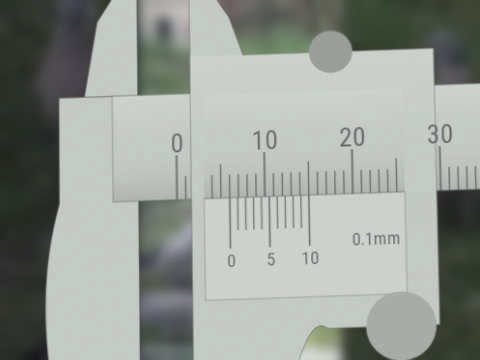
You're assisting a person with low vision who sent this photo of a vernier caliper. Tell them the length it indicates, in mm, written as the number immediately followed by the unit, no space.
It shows 6.0mm
